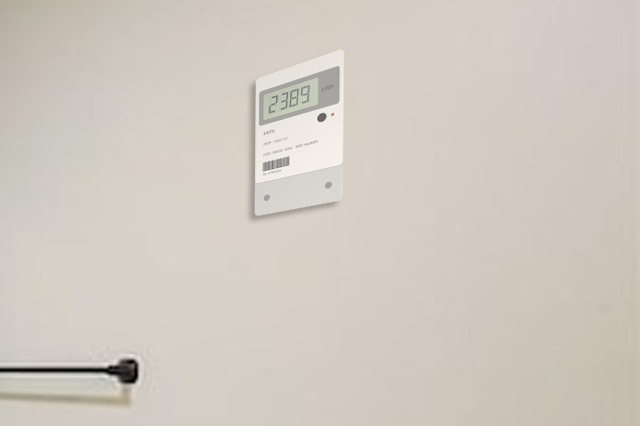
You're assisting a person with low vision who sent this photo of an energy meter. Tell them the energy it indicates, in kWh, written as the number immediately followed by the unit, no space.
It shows 2389kWh
